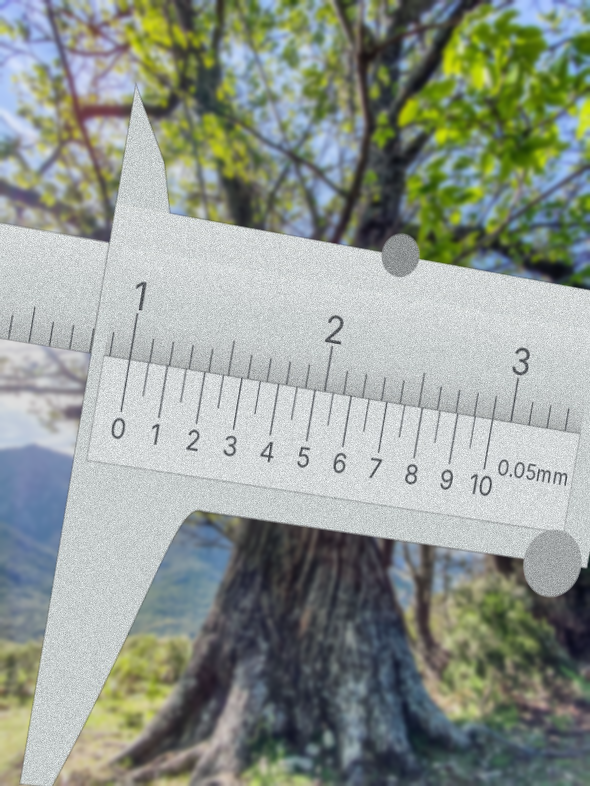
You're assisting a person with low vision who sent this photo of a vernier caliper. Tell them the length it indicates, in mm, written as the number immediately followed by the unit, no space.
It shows 10.0mm
